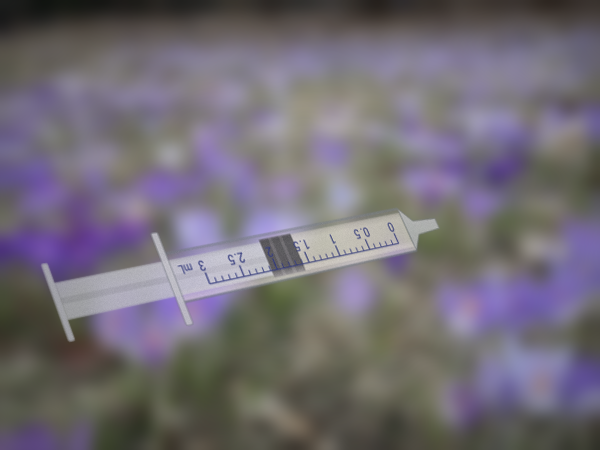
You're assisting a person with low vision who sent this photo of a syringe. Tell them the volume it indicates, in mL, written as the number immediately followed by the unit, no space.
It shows 1.6mL
